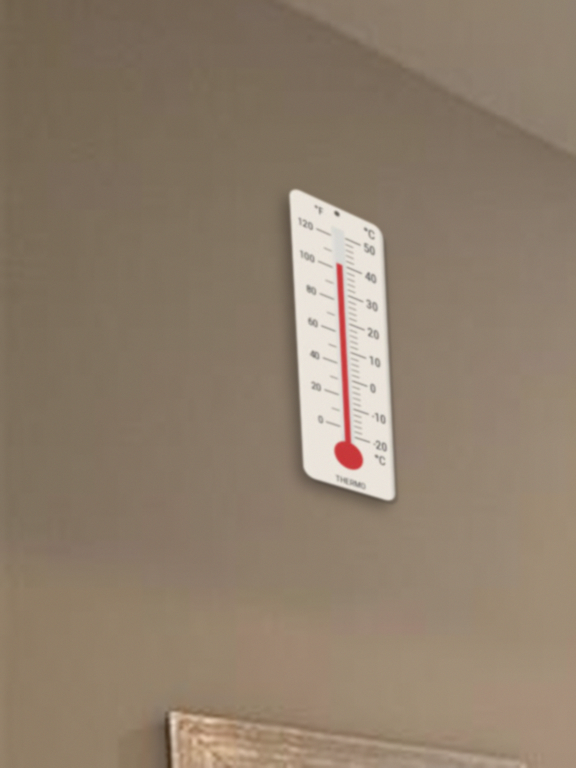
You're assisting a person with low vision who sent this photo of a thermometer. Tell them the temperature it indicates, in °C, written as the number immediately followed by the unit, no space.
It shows 40°C
